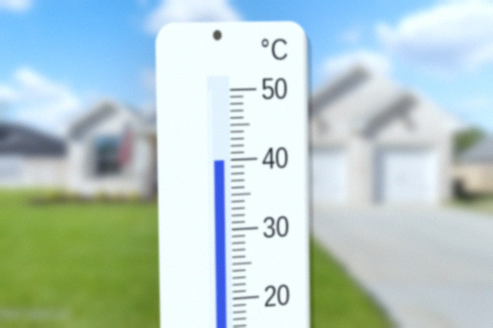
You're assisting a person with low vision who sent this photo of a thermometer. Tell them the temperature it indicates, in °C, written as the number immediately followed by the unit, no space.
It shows 40°C
